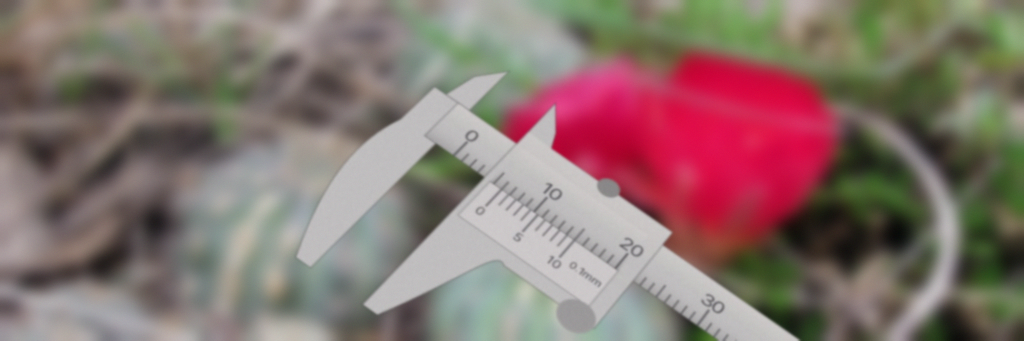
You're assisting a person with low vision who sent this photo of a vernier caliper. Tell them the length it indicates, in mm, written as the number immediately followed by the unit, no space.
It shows 6.0mm
